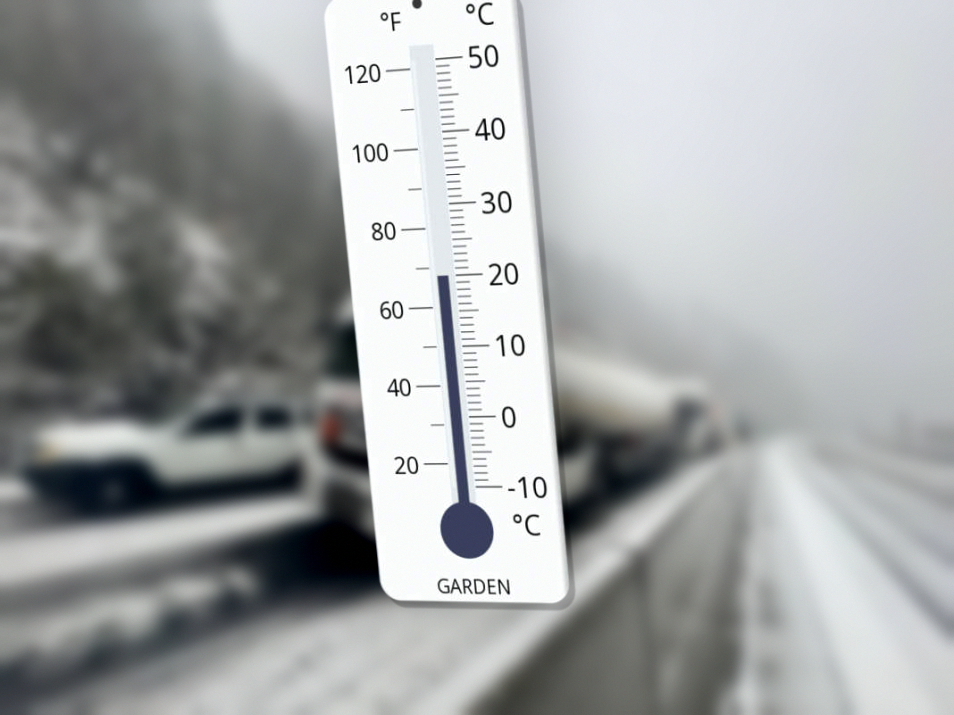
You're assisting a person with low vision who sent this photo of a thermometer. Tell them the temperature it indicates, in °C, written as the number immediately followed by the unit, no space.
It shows 20°C
